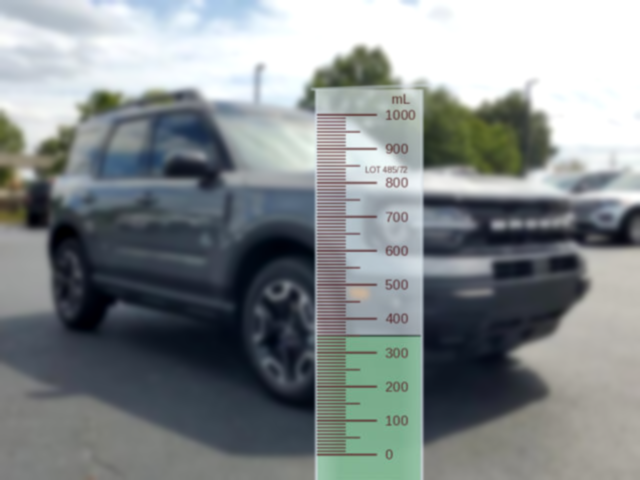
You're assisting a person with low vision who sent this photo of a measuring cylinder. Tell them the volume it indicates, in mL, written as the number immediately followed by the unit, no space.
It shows 350mL
